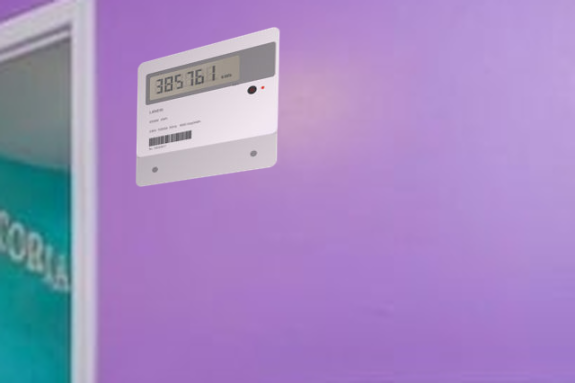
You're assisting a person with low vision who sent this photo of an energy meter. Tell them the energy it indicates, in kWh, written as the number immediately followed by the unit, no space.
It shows 385761kWh
